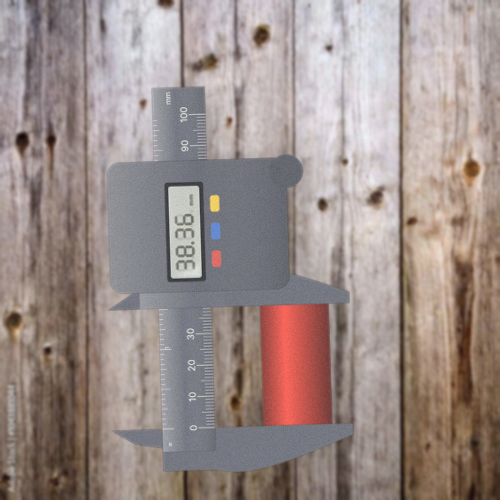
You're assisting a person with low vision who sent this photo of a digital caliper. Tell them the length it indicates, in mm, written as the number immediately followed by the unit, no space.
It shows 38.36mm
